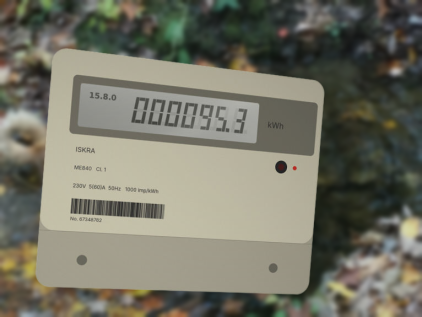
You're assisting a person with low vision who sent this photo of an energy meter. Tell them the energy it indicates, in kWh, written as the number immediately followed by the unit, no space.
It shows 95.3kWh
